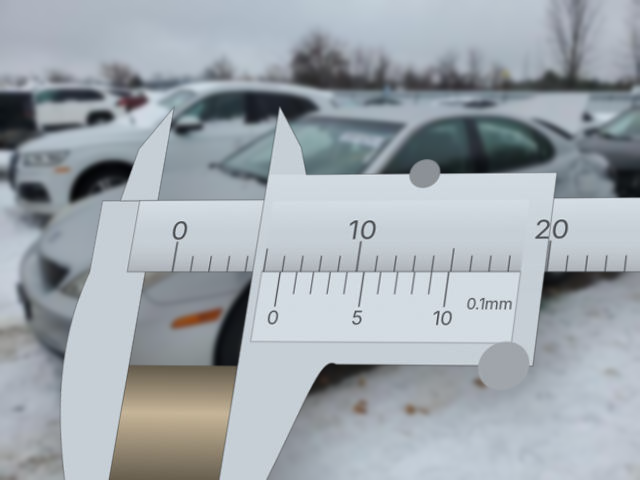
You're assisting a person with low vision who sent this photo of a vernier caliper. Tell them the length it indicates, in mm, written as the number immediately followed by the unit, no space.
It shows 5.9mm
